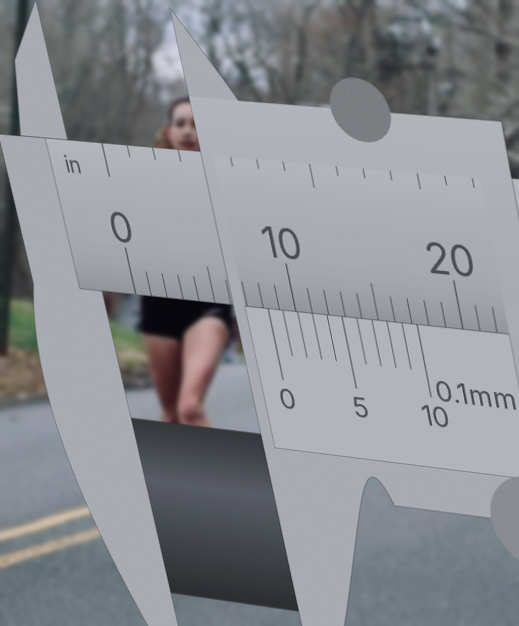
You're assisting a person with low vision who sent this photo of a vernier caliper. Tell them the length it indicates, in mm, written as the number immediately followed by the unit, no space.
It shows 8.3mm
